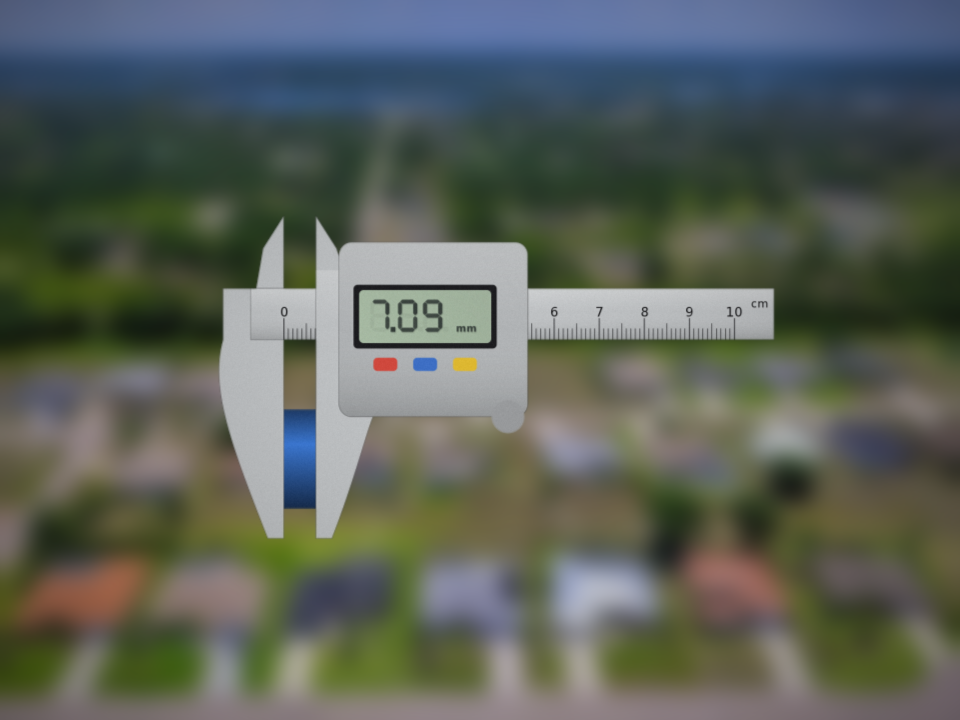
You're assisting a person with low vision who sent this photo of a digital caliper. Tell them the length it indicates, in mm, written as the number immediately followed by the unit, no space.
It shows 7.09mm
